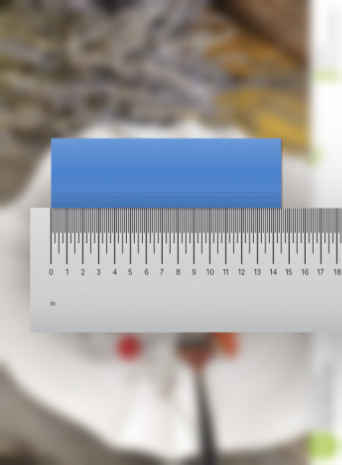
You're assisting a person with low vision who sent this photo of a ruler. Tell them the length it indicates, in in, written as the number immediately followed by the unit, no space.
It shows 14.5in
